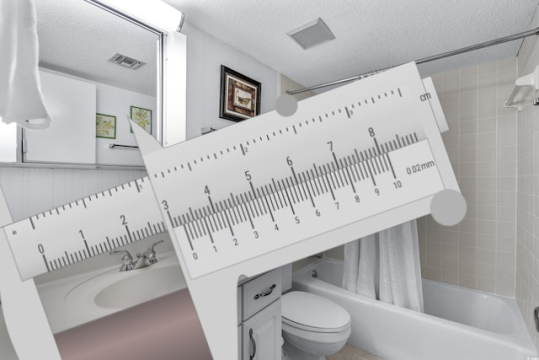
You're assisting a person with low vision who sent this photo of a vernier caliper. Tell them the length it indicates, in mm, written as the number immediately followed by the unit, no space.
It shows 32.5mm
